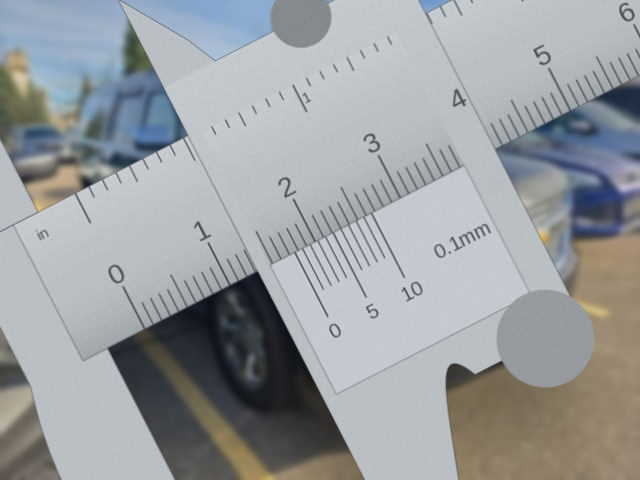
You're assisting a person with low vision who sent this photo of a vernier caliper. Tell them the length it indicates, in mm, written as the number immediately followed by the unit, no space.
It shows 17.6mm
